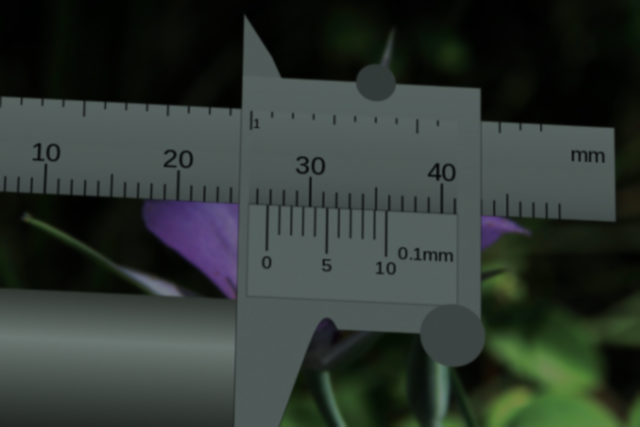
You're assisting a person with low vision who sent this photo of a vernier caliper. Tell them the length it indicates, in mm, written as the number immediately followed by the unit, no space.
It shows 26.8mm
